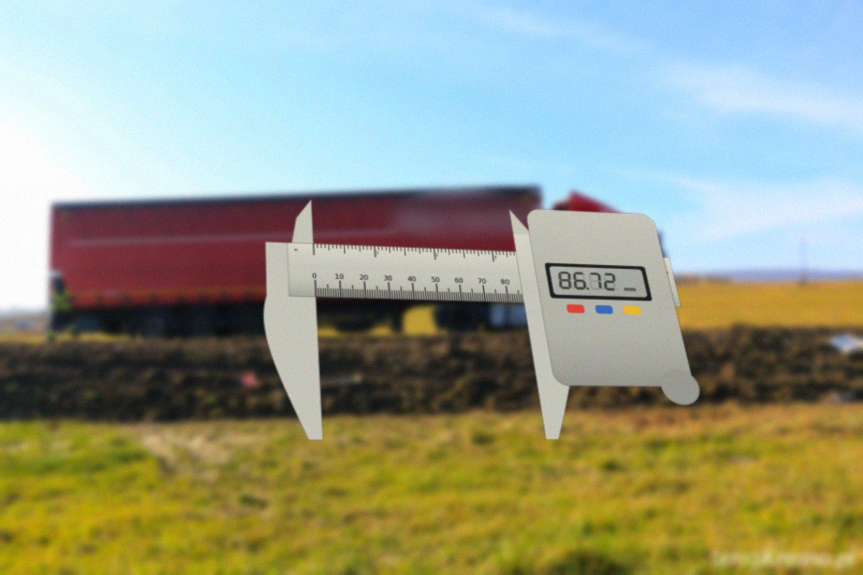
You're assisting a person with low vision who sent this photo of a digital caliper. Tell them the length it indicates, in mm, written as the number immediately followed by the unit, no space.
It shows 86.72mm
